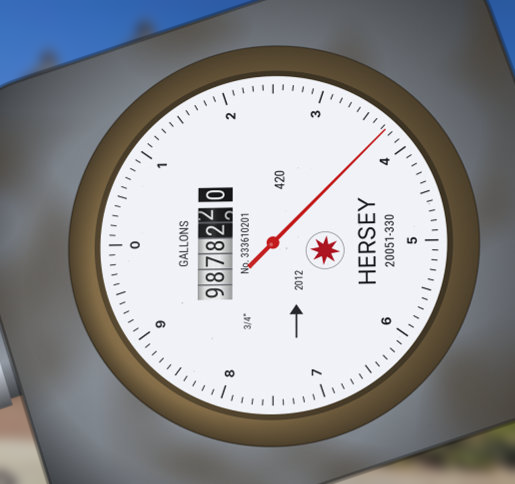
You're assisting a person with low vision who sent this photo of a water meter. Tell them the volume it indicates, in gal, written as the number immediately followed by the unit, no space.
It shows 9878223.7gal
